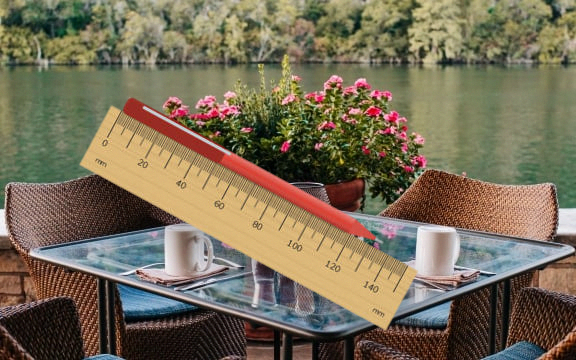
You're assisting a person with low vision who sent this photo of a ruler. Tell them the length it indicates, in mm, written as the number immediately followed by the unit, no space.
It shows 135mm
